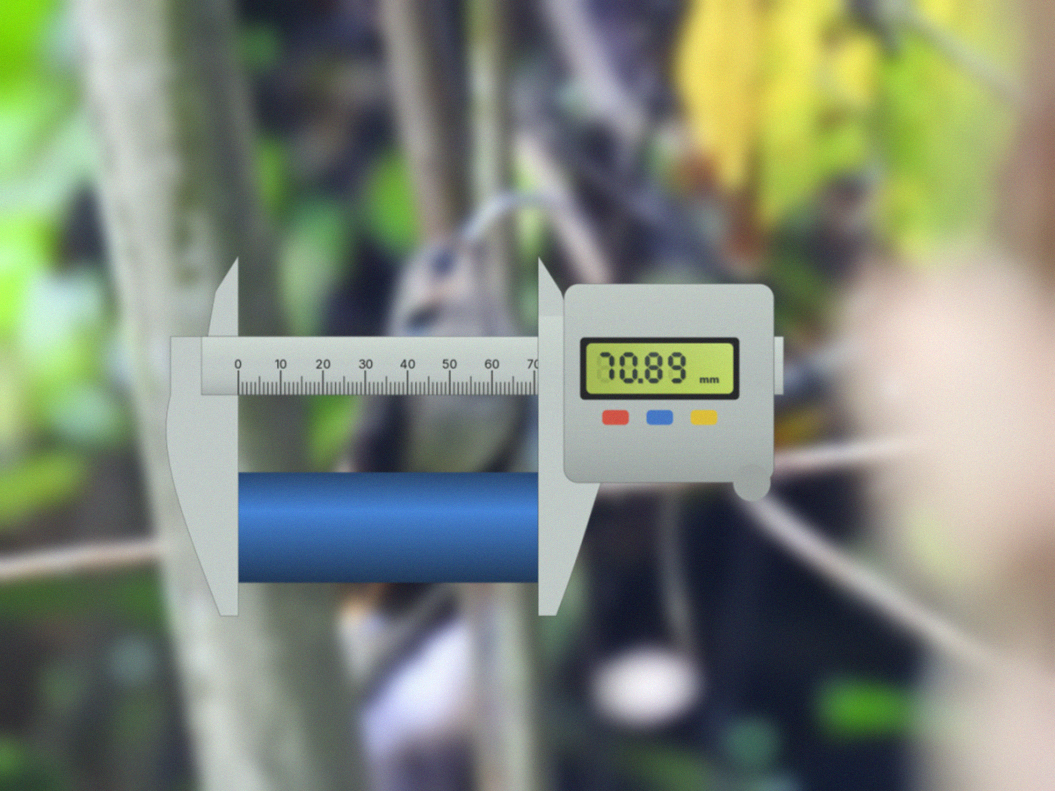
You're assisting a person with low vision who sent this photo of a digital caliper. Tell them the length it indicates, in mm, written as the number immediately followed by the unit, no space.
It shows 70.89mm
